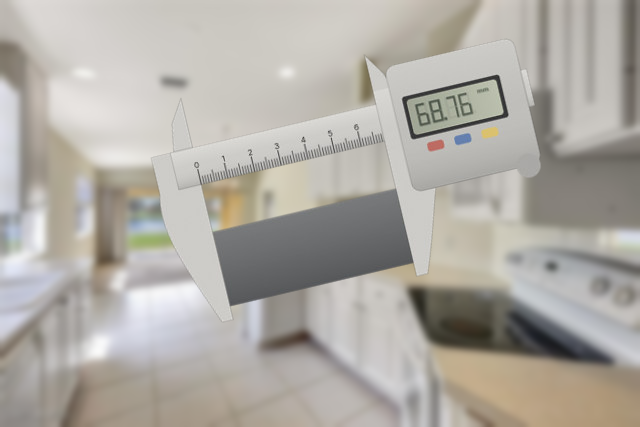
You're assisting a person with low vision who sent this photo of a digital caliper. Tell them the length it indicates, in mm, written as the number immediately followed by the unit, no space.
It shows 68.76mm
